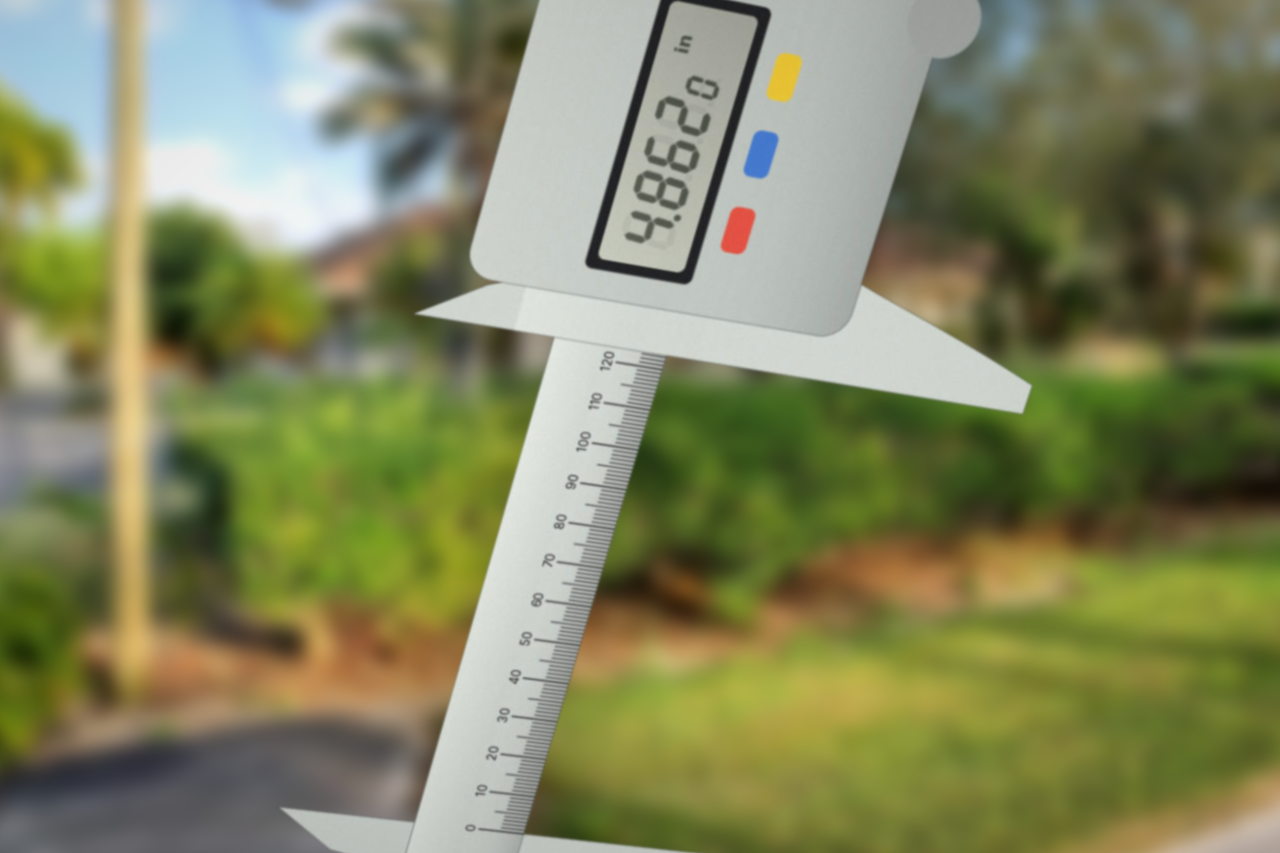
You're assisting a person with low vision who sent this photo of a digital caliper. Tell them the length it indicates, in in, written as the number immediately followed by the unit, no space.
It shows 4.8620in
